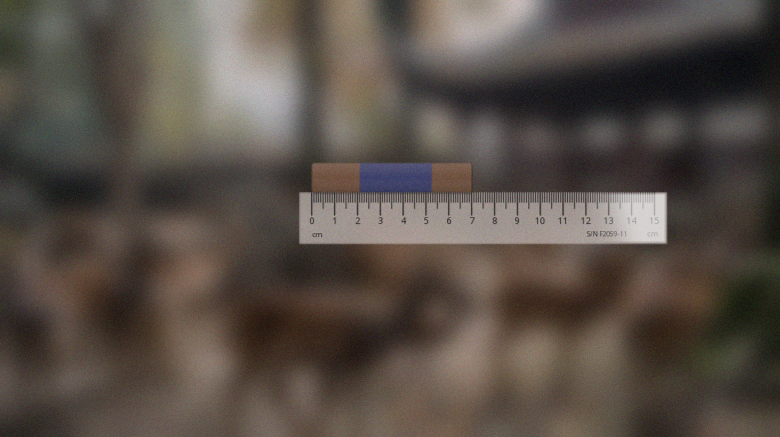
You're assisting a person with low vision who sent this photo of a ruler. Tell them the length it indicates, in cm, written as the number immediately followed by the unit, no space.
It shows 7cm
